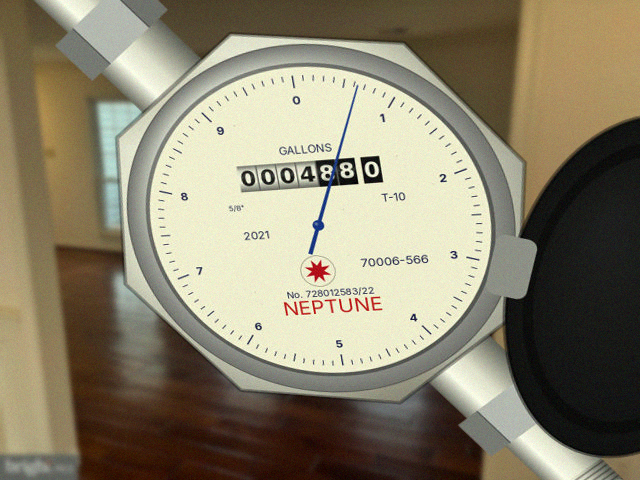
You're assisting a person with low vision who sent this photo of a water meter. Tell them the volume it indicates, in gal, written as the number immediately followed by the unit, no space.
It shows 4880.6gal
